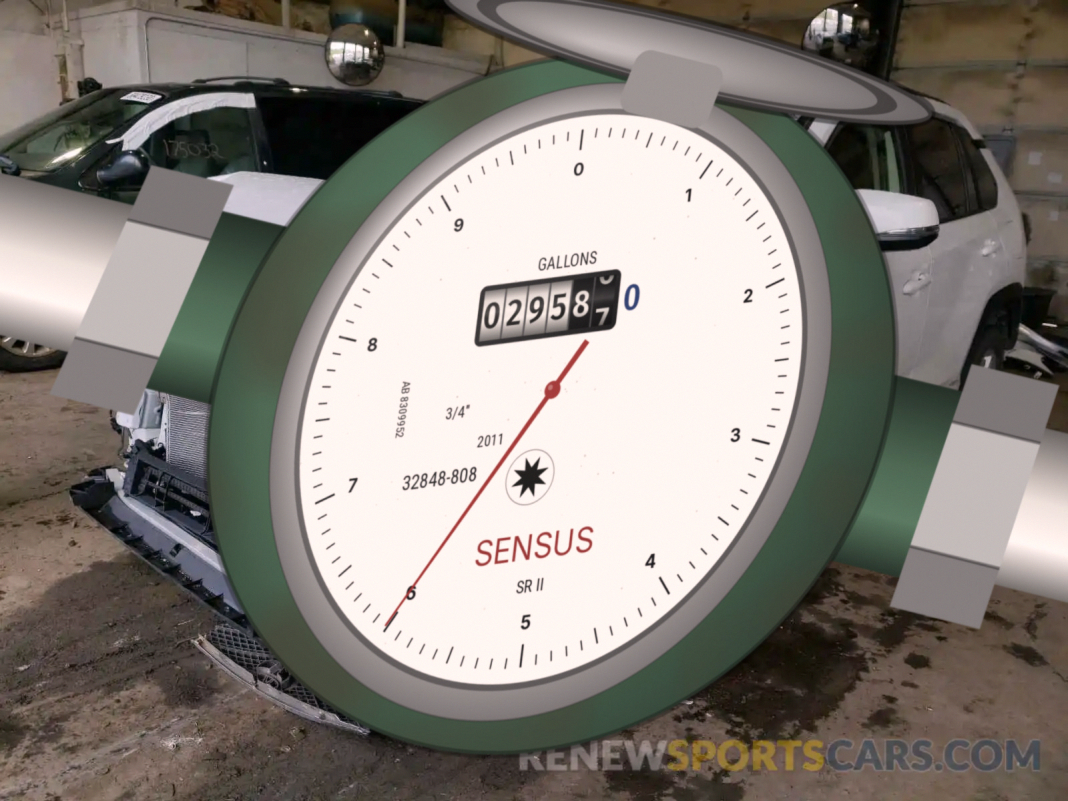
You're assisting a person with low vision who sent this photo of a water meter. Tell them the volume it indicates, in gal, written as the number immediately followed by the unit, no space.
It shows 295866.0gal
